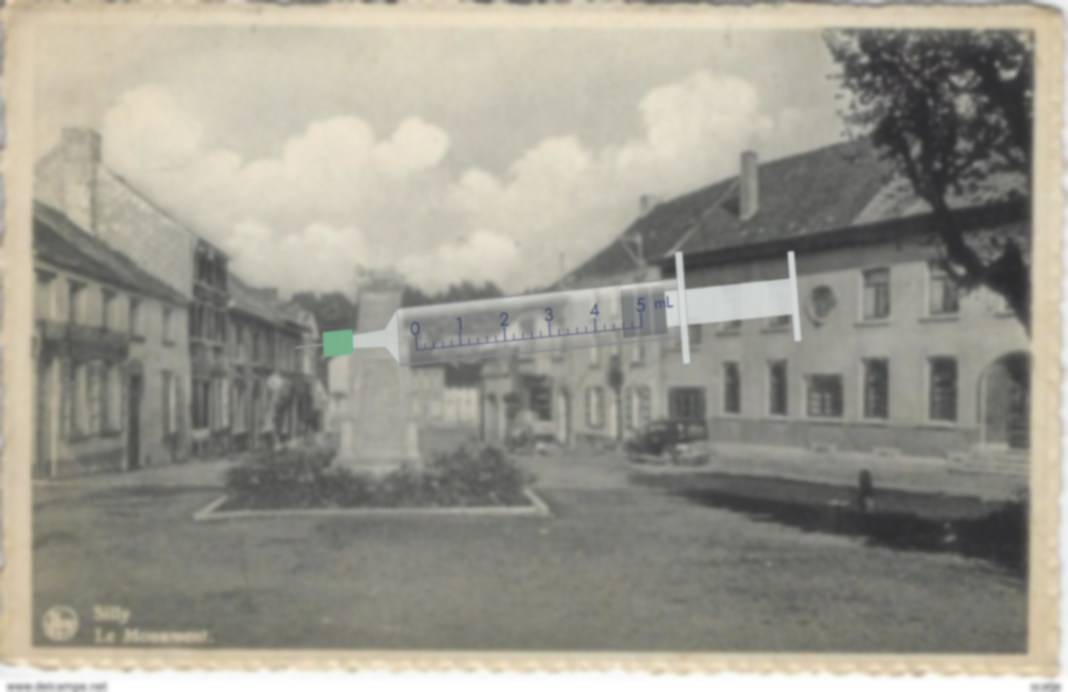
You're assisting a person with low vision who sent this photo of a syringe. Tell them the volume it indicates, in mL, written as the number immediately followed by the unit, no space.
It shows 4.6mL
